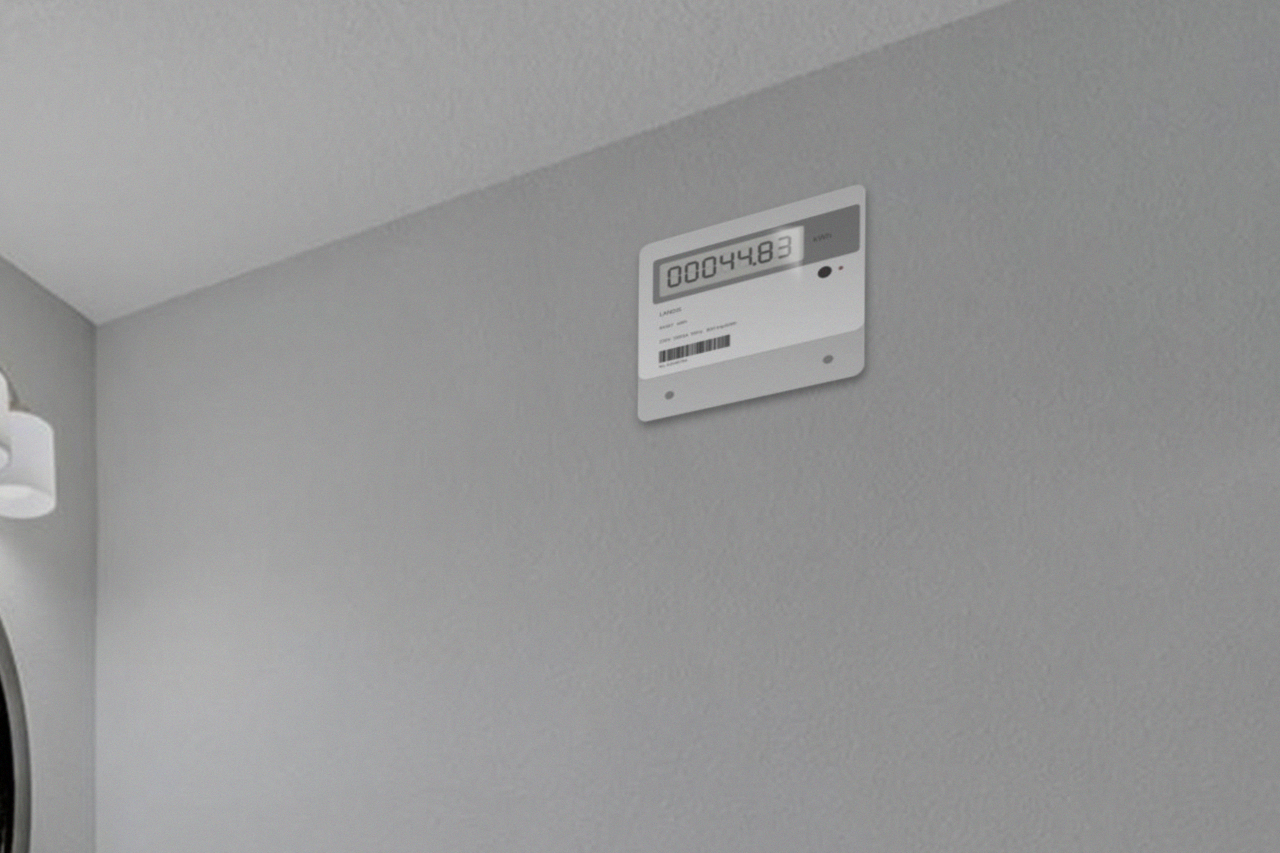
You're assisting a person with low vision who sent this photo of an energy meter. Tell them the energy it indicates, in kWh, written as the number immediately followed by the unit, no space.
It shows 44.83kWh
